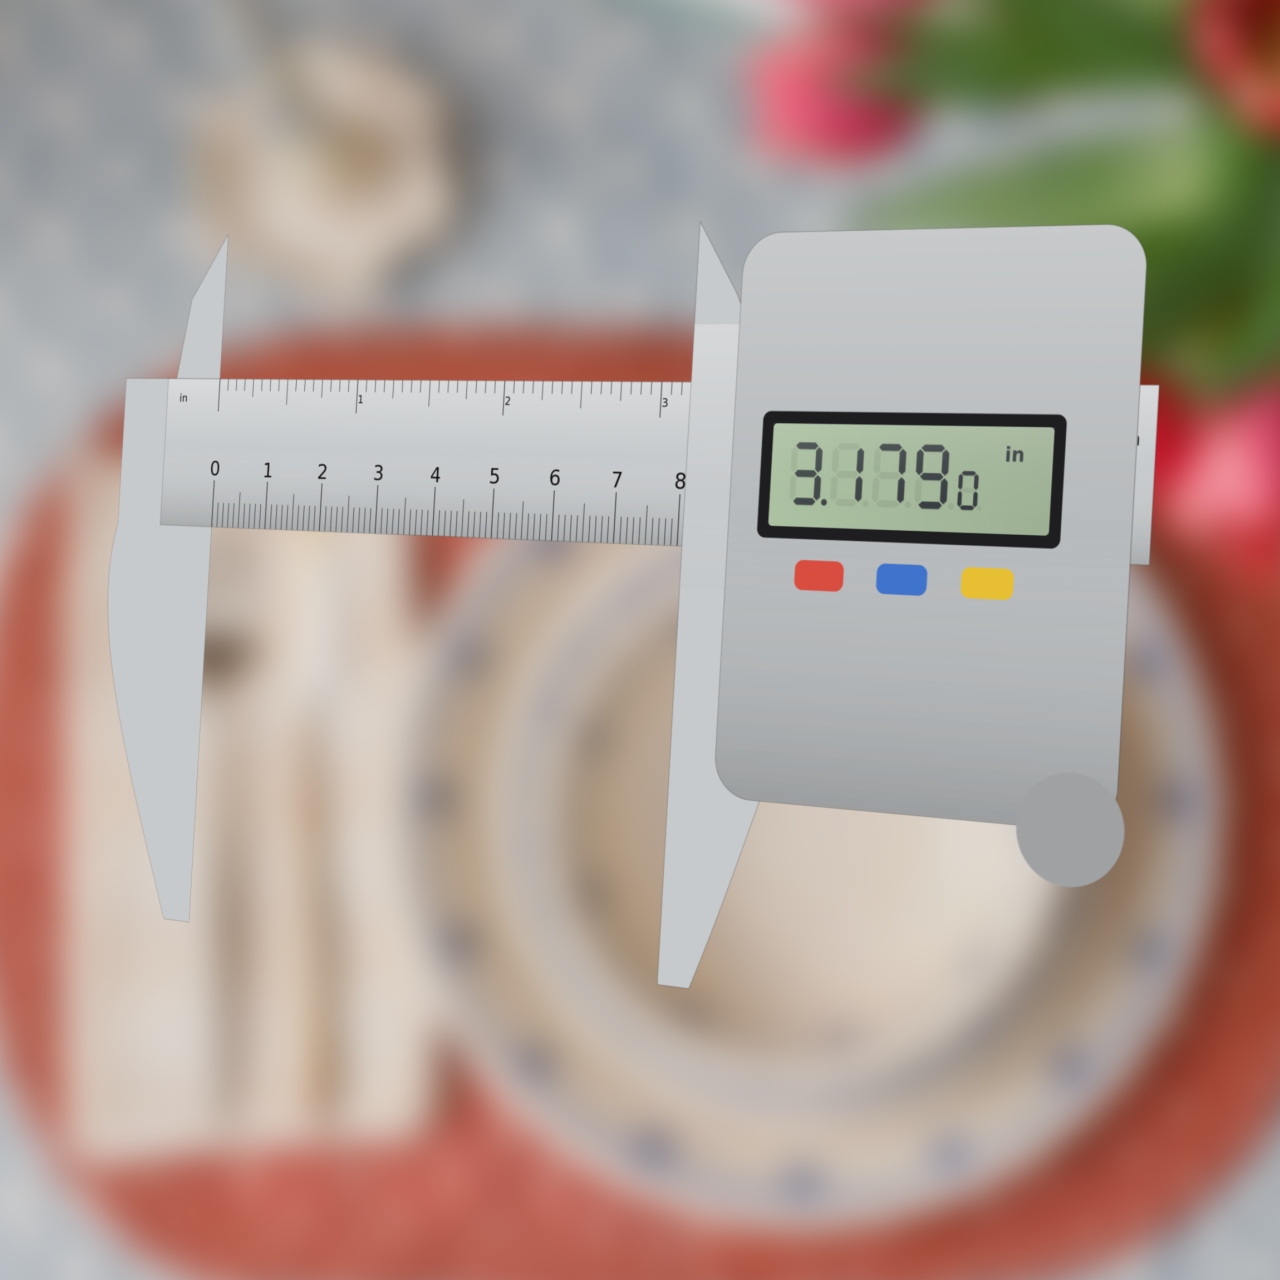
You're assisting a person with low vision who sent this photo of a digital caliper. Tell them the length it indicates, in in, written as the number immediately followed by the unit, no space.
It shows 3.1790in
